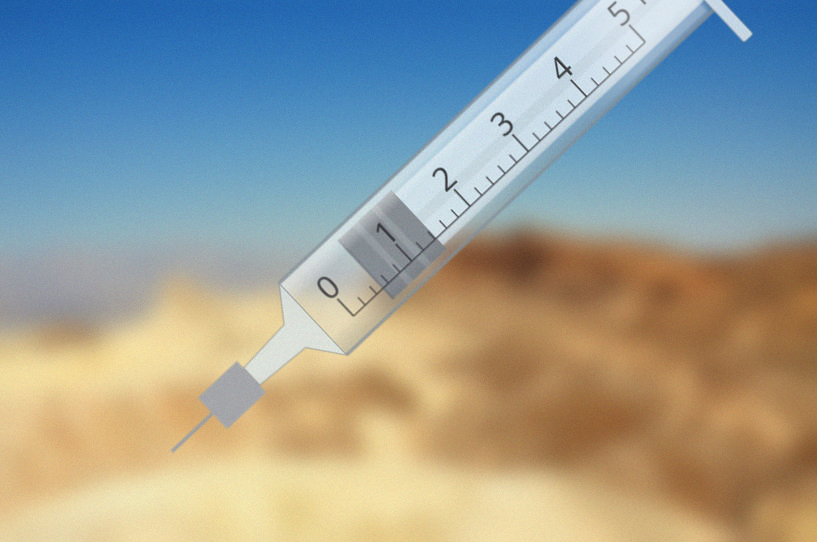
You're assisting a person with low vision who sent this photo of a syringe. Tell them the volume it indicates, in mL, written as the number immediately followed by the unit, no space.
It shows 0.5mL
